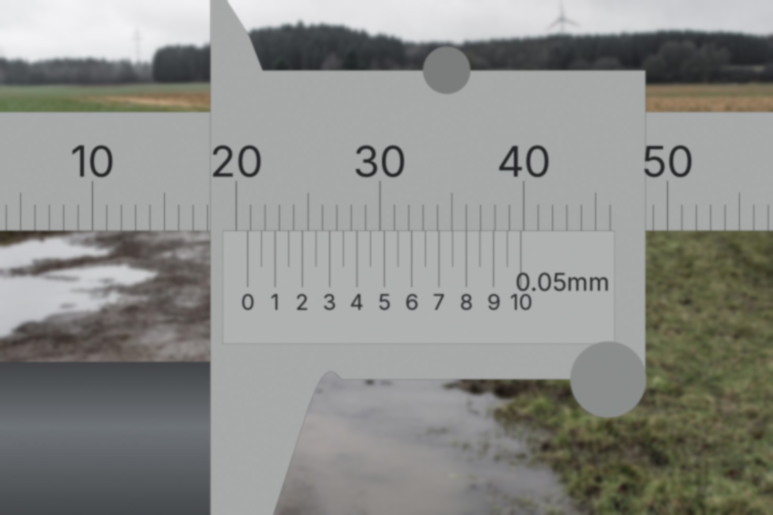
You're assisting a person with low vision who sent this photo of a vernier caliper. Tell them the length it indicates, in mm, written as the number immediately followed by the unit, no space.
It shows 20.8mm
